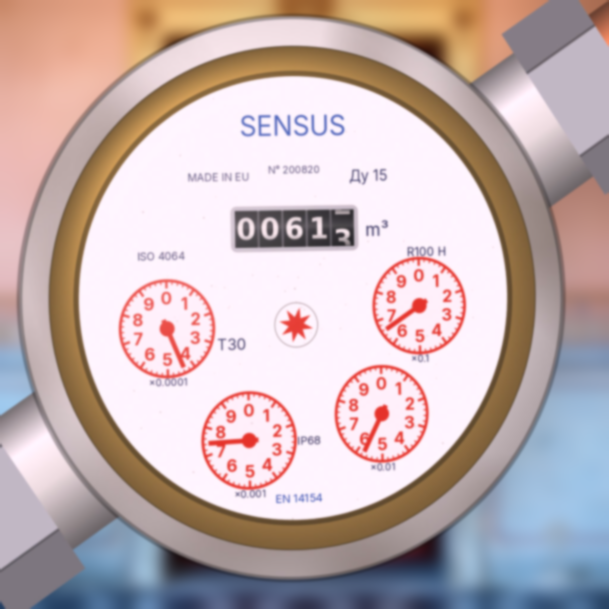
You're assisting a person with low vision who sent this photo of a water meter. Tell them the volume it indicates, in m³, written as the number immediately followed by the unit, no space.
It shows 612.6574m³
